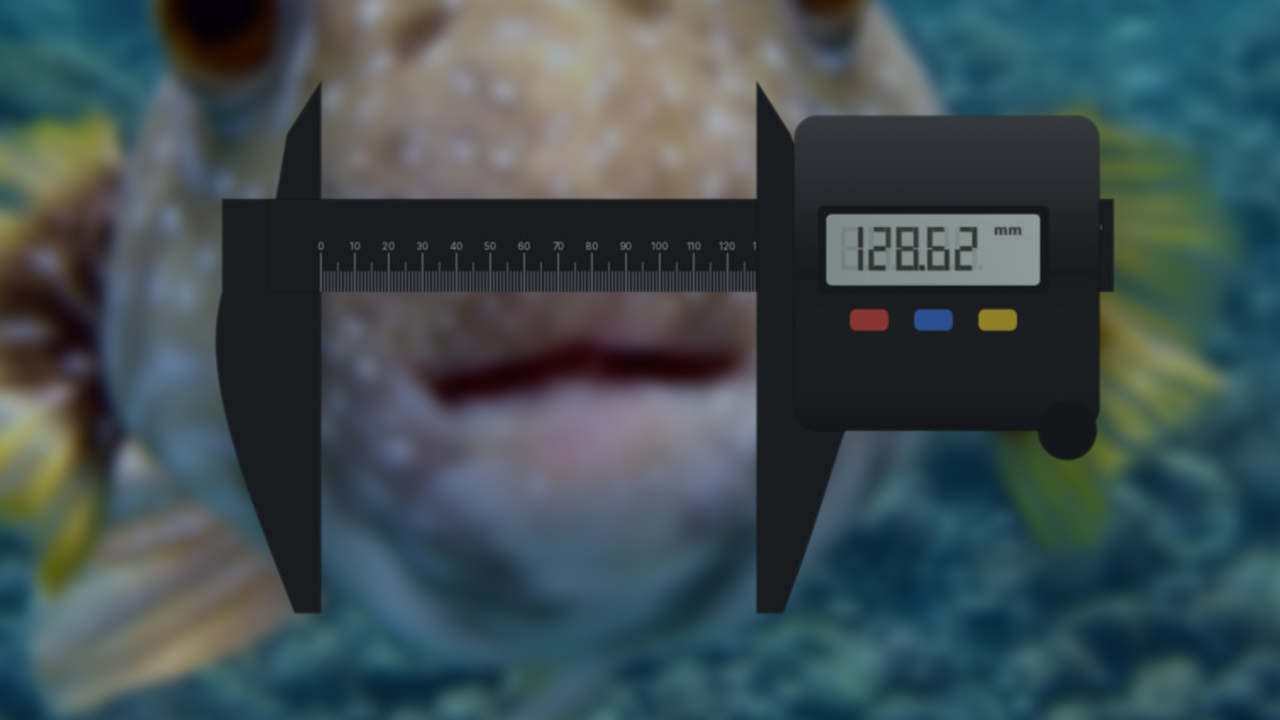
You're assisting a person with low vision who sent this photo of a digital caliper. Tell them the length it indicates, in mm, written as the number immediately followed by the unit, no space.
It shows 128.62mm
